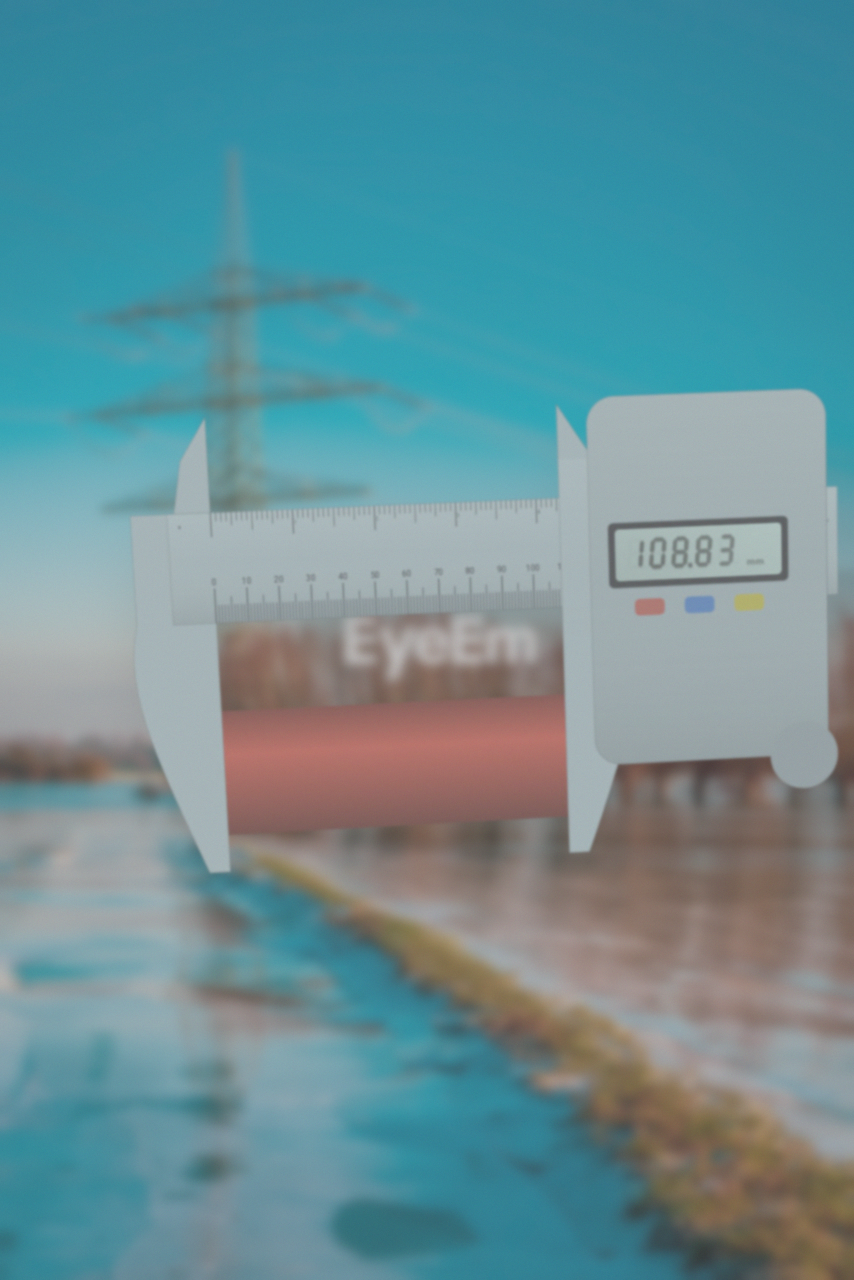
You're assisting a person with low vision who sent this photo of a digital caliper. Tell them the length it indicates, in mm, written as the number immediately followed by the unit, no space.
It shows 108.83mm
